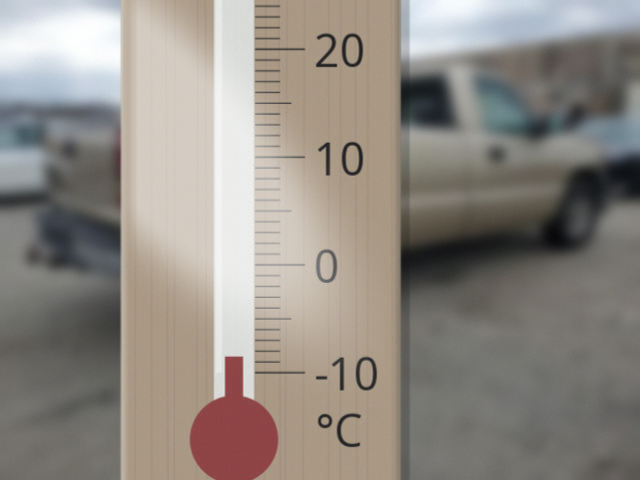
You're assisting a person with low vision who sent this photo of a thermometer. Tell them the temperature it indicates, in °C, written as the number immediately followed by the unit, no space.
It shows -8.5°C
